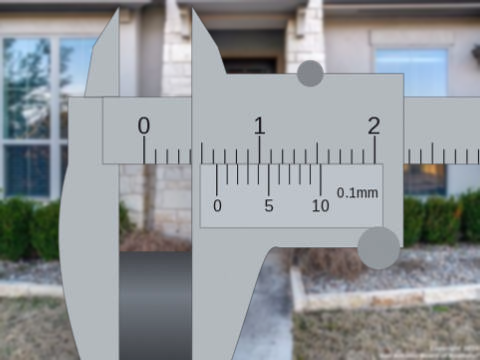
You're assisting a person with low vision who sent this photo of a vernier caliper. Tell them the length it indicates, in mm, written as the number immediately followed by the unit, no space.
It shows 6.3mm
